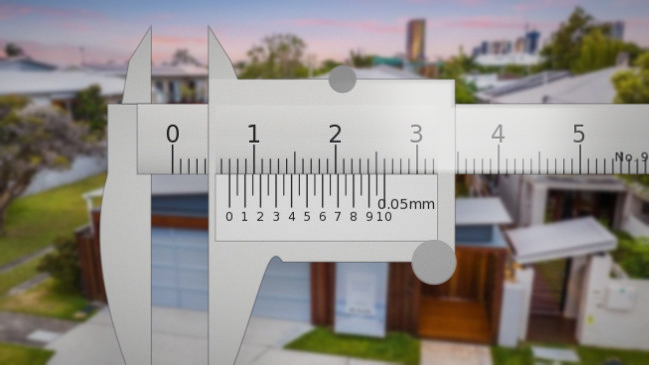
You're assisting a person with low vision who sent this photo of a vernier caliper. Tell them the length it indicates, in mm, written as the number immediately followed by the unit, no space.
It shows 7.0mm
